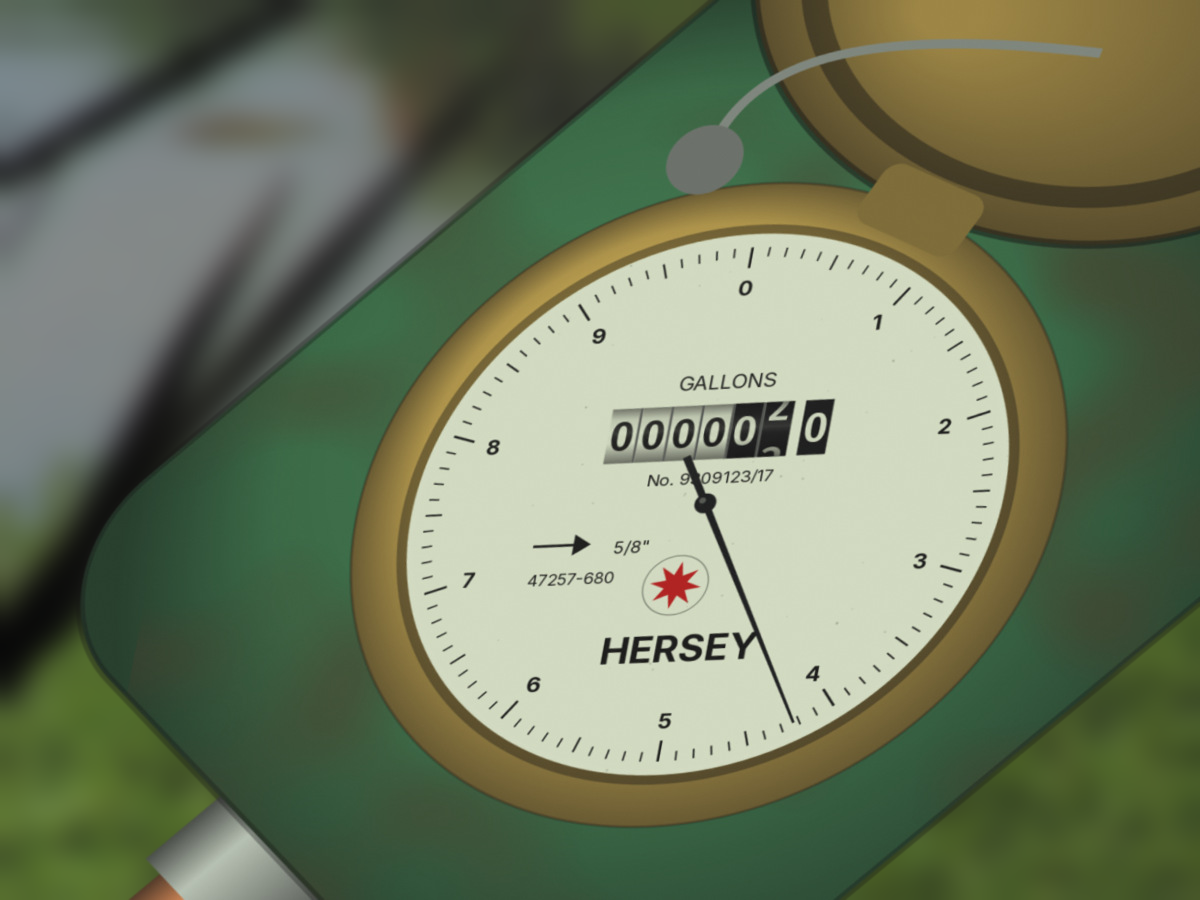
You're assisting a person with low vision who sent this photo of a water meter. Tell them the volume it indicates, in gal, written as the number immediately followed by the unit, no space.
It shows 24.2gal
